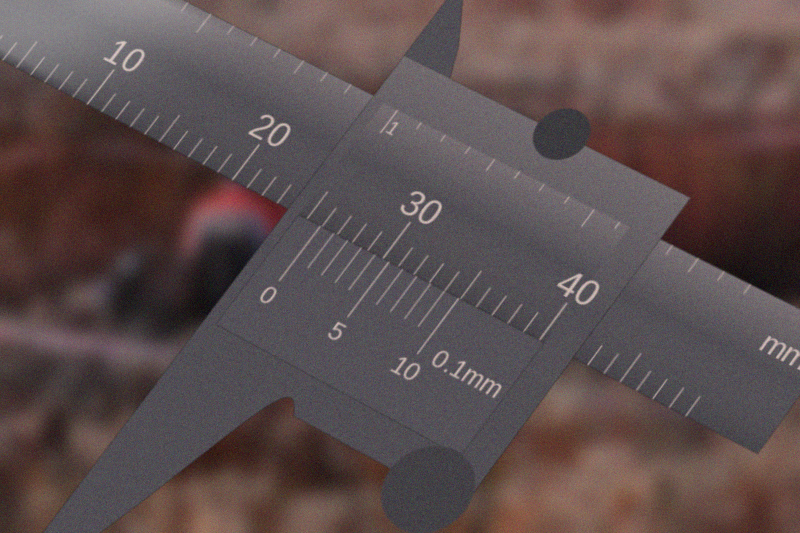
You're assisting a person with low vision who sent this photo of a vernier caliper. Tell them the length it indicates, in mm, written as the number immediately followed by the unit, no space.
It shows 25.9mm
